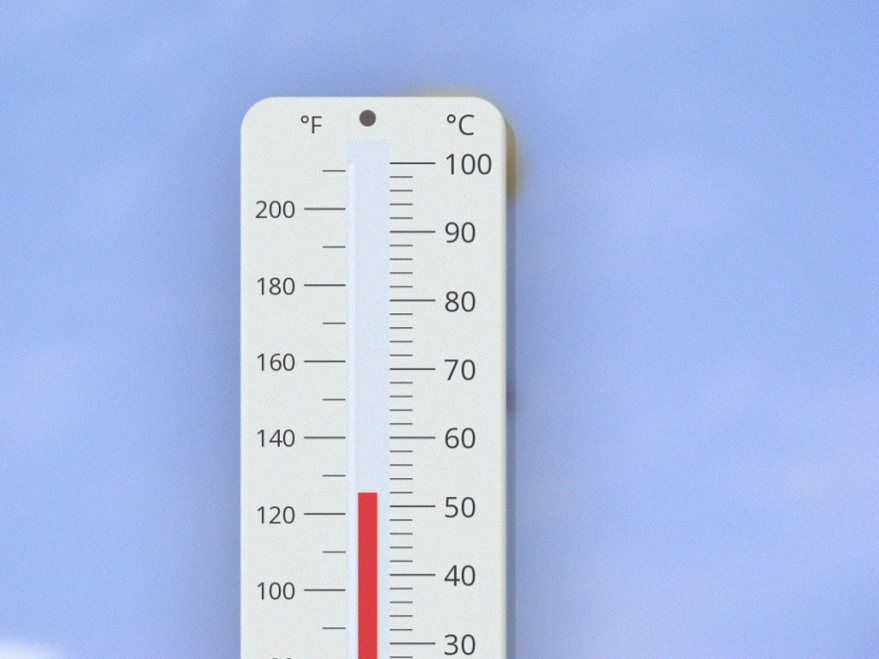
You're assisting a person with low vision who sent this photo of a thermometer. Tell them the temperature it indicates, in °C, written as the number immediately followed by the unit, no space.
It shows 52°C
